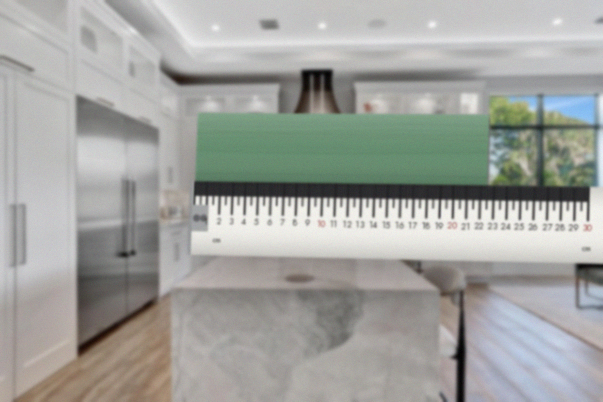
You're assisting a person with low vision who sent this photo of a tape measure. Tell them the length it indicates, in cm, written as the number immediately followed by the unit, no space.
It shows 22.5cm
